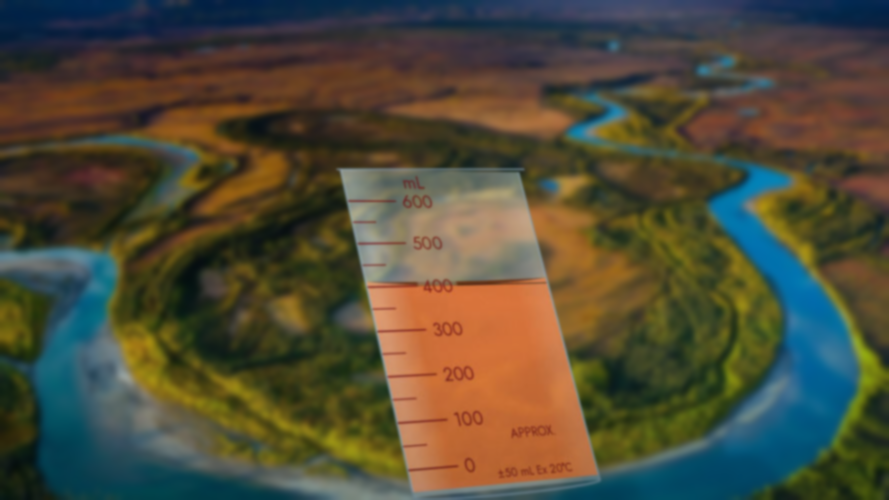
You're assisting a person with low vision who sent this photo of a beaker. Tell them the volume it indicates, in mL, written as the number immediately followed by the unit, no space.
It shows 400mL
